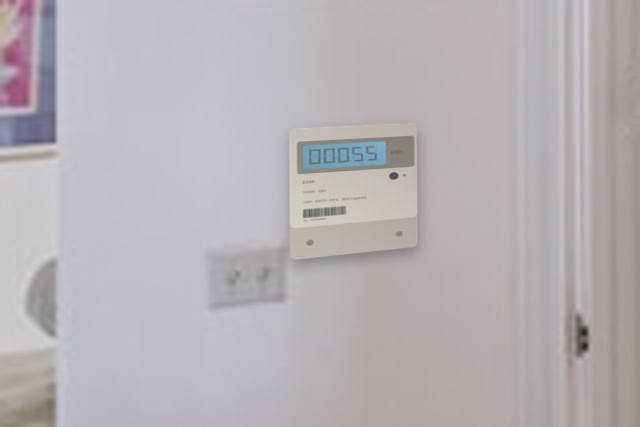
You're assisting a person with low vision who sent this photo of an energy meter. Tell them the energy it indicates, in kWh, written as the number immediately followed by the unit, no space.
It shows 55kWh
